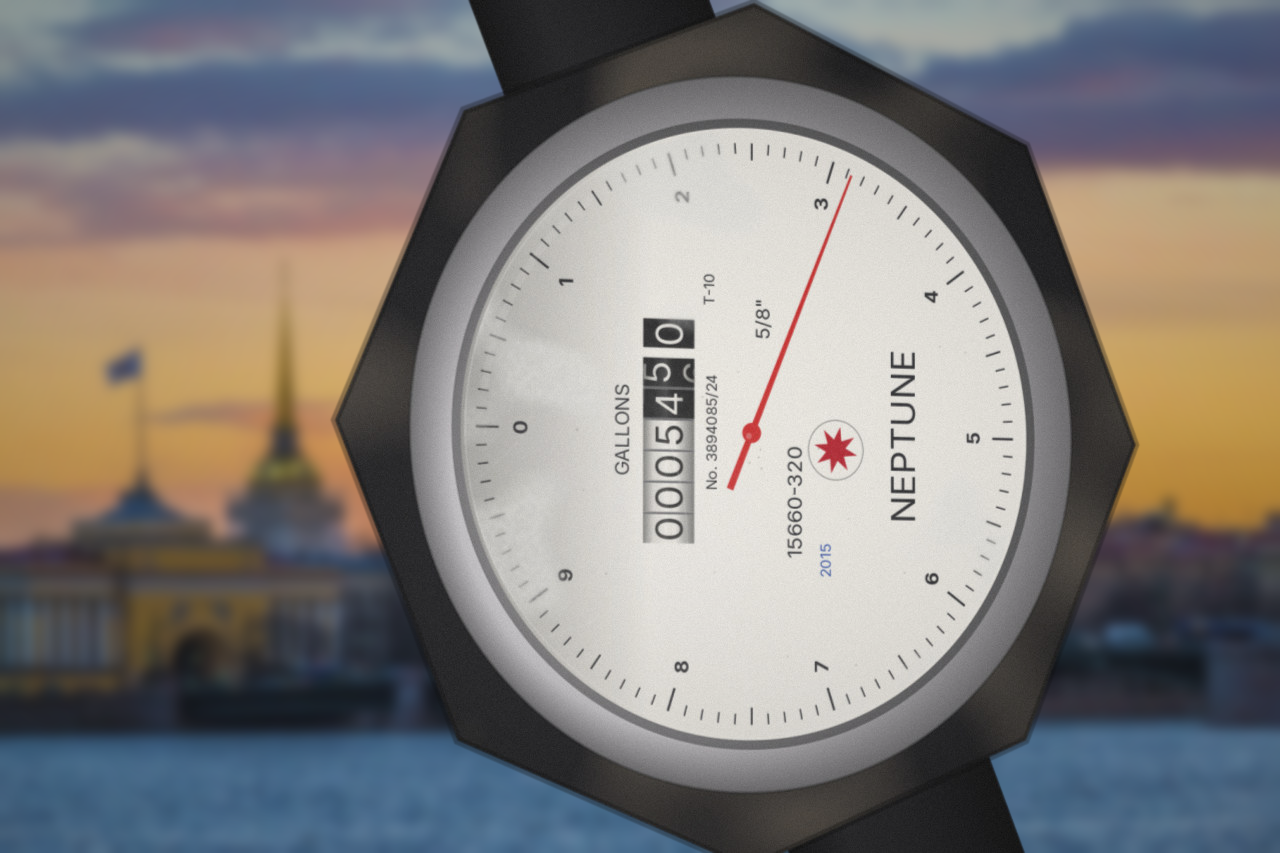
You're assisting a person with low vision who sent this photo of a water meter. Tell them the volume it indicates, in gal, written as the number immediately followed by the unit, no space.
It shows 5453.1gal
